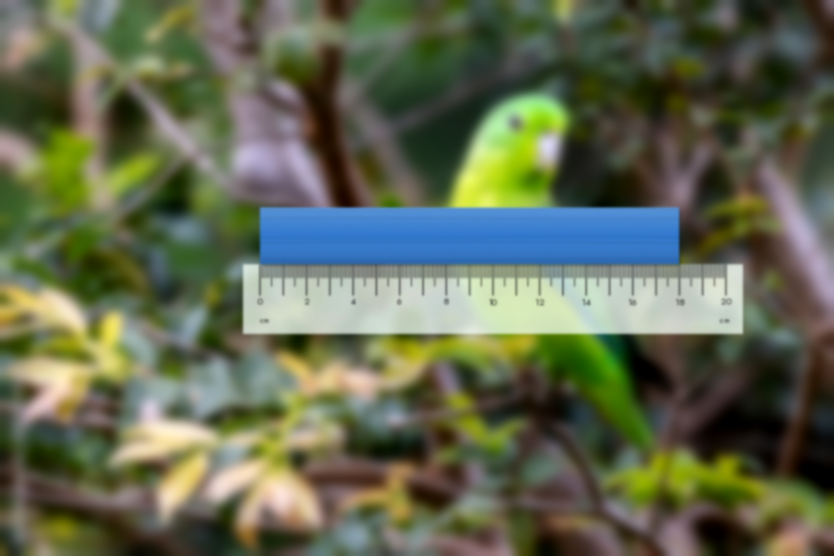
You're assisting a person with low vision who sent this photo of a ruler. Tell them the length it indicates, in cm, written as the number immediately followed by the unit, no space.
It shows 18cm
